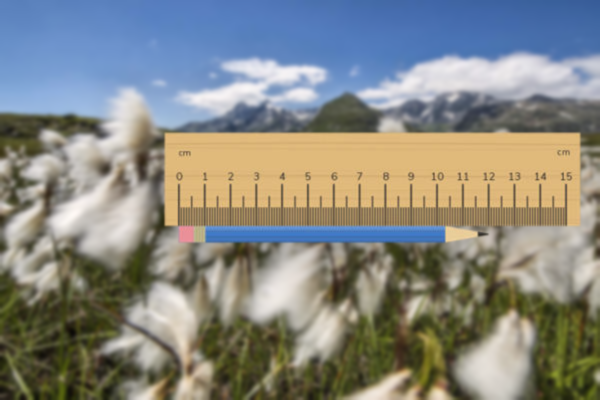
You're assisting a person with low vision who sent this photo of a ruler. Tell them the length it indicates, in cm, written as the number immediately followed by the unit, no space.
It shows 12cm
